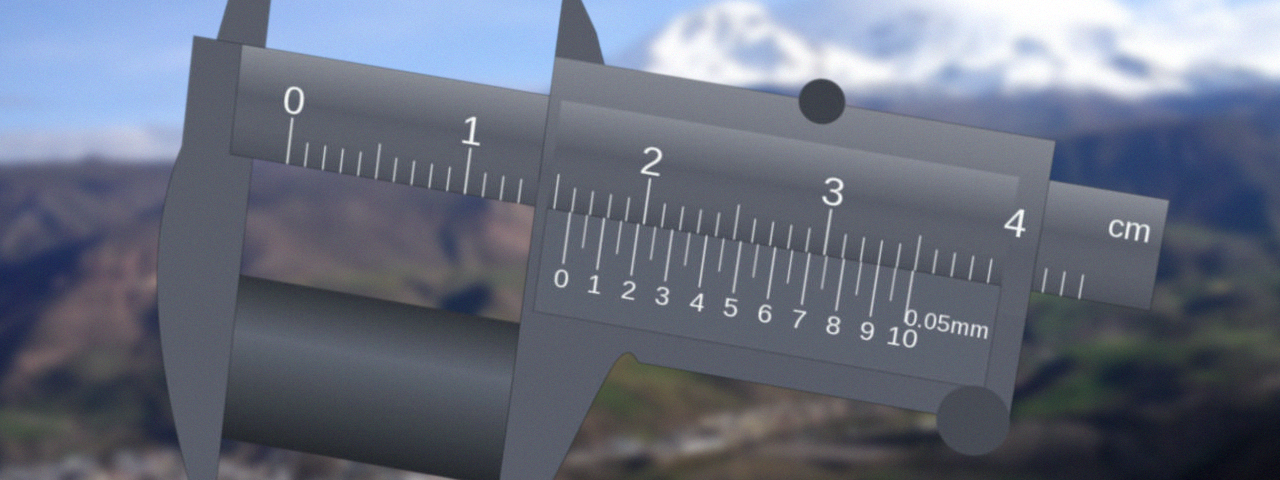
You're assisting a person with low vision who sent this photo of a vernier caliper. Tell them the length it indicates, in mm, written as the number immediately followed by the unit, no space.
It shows 15.9mm
